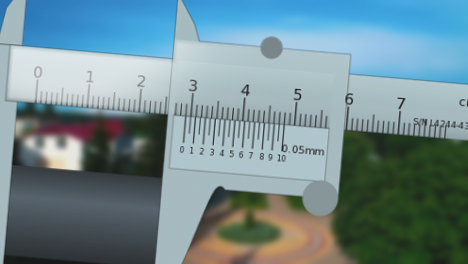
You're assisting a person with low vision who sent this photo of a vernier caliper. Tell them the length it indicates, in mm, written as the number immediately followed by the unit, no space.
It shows 29.0mm
